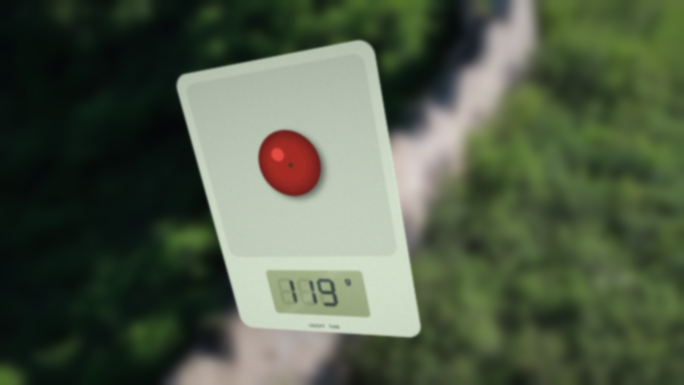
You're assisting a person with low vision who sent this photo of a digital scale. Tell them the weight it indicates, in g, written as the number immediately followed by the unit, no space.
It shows 119g
